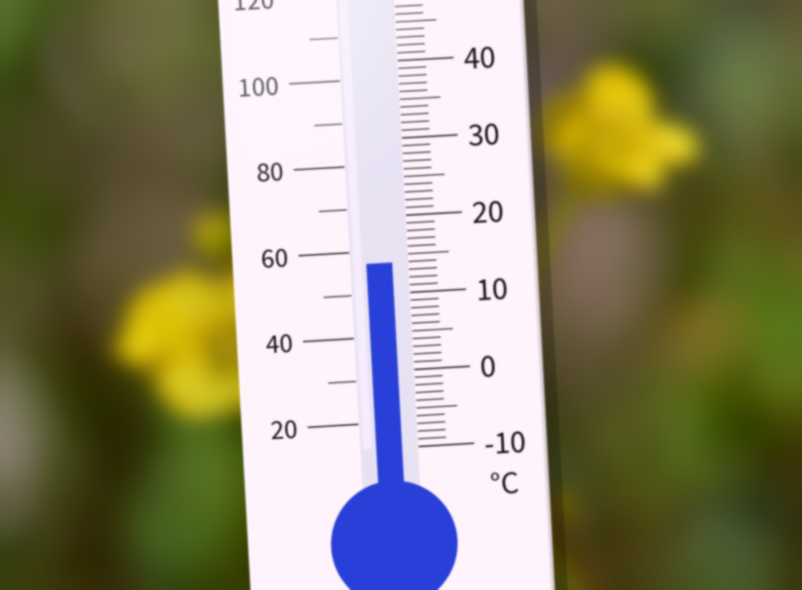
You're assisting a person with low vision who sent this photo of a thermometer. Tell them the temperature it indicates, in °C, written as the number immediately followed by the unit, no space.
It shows 14°C
